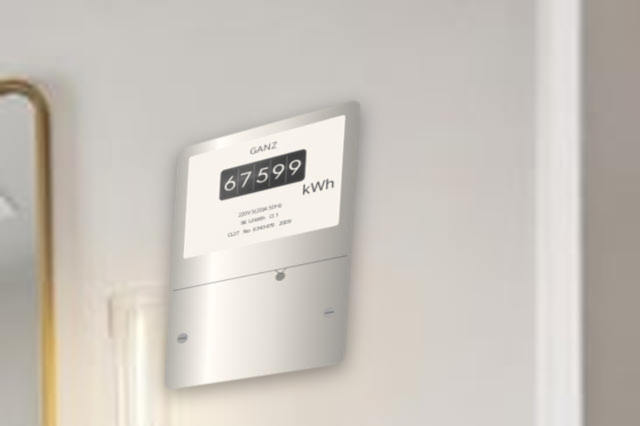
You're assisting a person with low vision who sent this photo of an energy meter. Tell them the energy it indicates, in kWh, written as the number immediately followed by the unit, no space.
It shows 67599kWh
